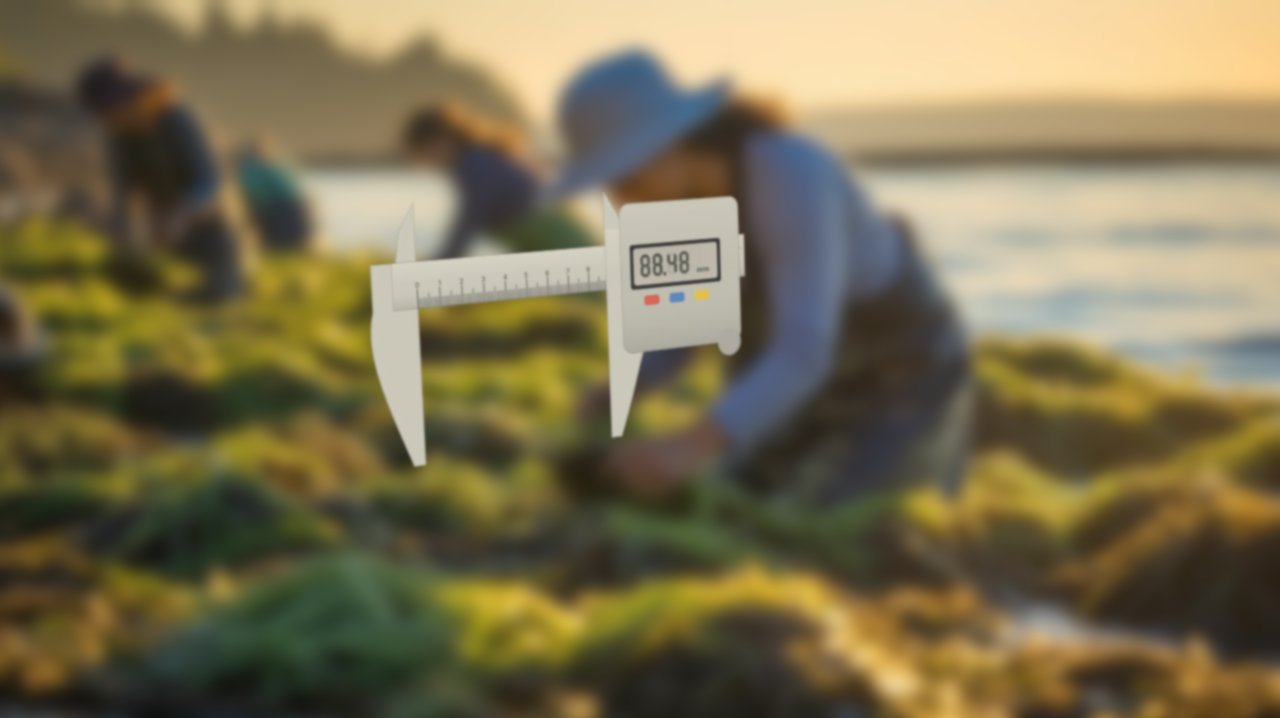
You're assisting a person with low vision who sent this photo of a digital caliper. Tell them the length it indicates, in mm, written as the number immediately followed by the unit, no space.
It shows 88.48mm
